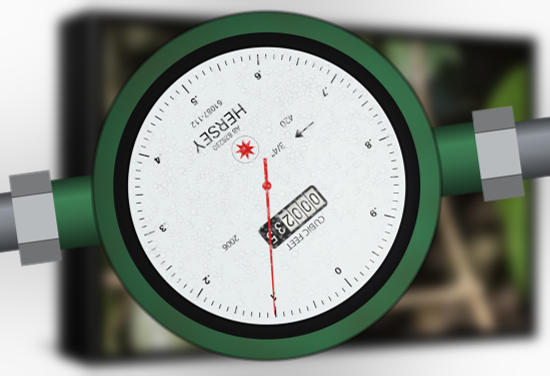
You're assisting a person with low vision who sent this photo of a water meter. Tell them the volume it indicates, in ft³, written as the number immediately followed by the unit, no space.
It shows 235.10ft³
